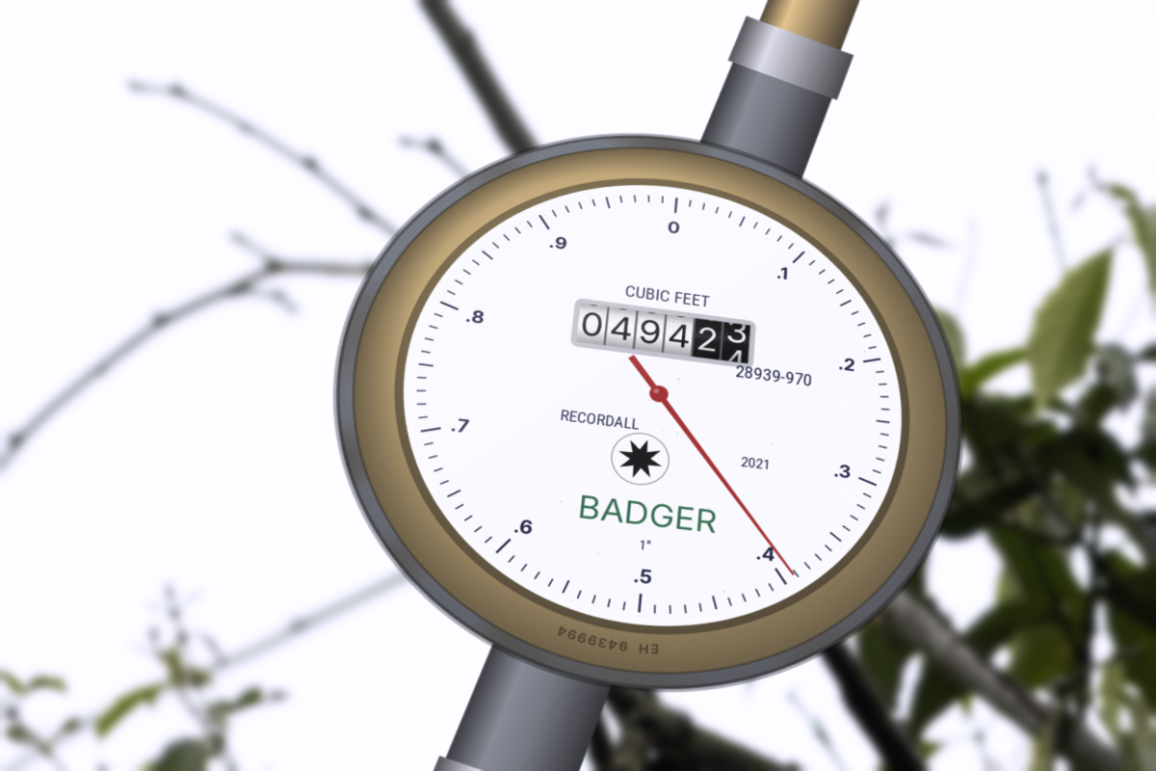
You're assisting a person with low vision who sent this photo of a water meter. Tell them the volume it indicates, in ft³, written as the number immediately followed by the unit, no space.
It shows 49423.39ft³
